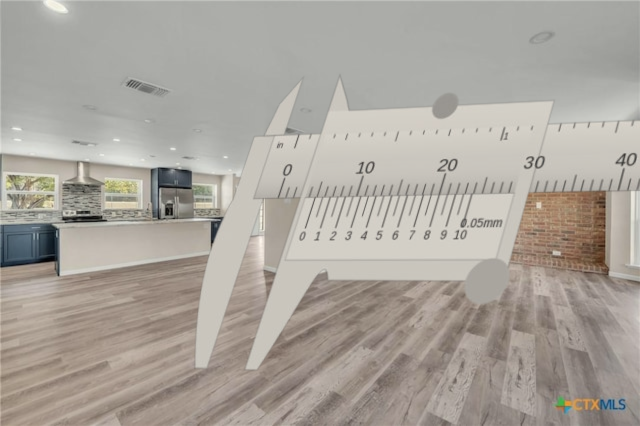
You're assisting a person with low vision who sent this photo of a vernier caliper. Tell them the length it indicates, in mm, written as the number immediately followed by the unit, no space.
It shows 4.8mm
